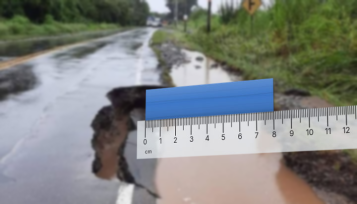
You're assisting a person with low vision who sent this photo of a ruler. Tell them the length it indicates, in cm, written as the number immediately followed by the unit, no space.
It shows 8cm
